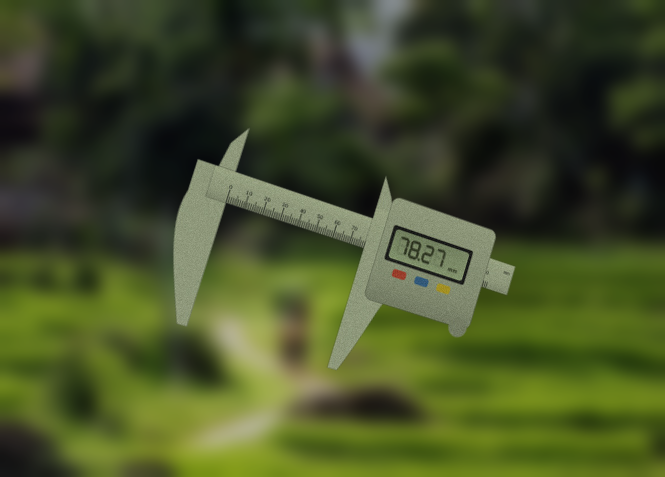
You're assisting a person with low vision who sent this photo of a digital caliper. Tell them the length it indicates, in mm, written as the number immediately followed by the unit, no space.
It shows 78.27mm
